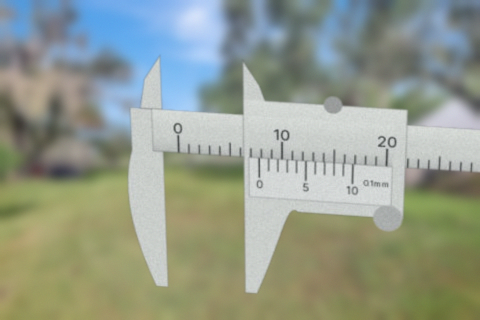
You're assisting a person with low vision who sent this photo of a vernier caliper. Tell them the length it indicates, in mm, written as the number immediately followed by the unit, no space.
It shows 7.8mm
